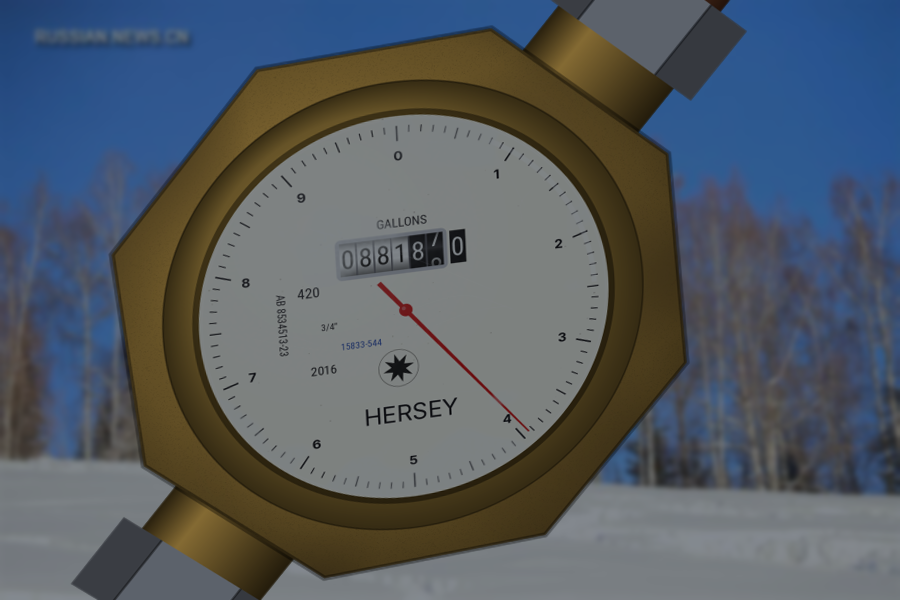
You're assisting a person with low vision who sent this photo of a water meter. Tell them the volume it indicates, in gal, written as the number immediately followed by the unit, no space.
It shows 881873.9gal
